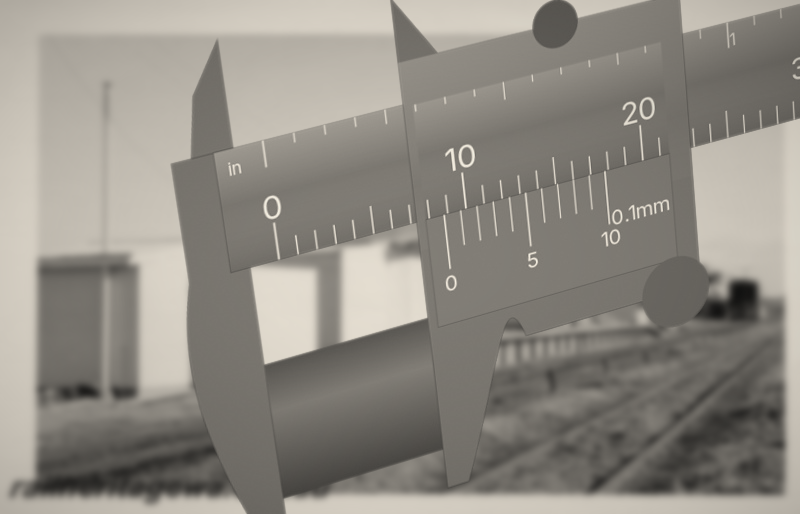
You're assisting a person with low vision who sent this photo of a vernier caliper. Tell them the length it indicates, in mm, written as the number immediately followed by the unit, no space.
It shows 8.8mm
